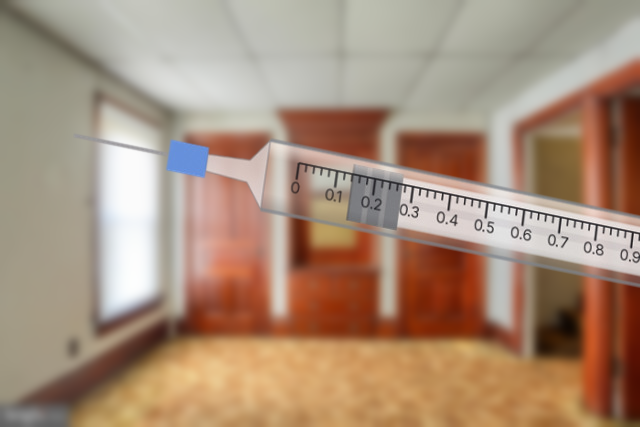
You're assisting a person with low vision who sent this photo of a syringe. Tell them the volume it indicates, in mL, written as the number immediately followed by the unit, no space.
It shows 0.14mL
